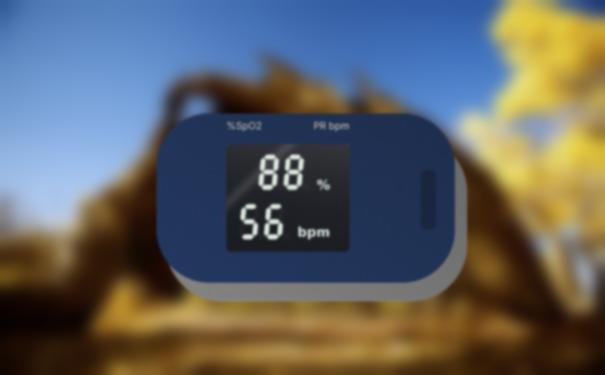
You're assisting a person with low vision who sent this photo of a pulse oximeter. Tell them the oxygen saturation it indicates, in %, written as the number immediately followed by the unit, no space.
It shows 88%
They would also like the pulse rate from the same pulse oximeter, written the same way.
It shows 56bpm
